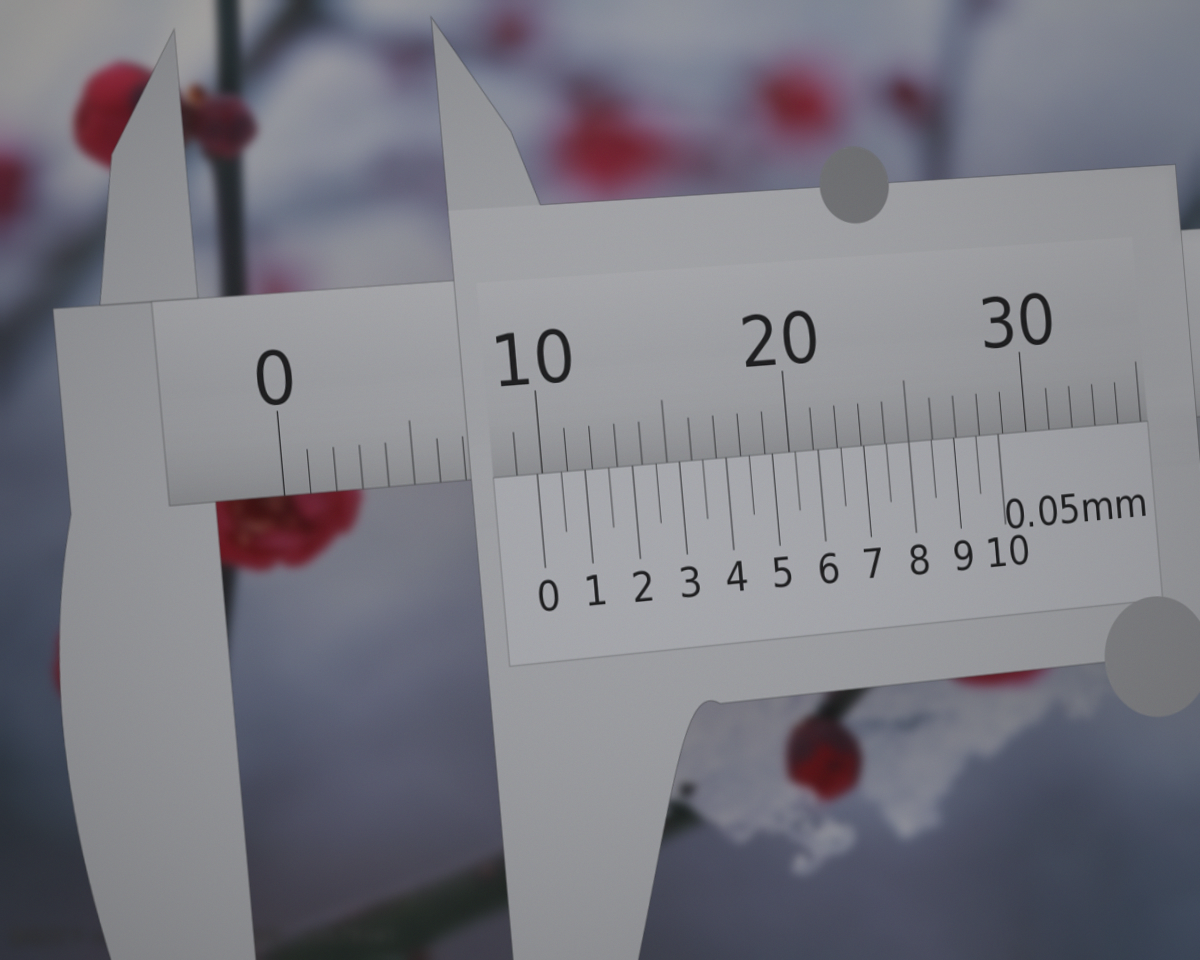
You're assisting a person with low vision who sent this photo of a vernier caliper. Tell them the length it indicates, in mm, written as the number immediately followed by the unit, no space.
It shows 9.8mm
